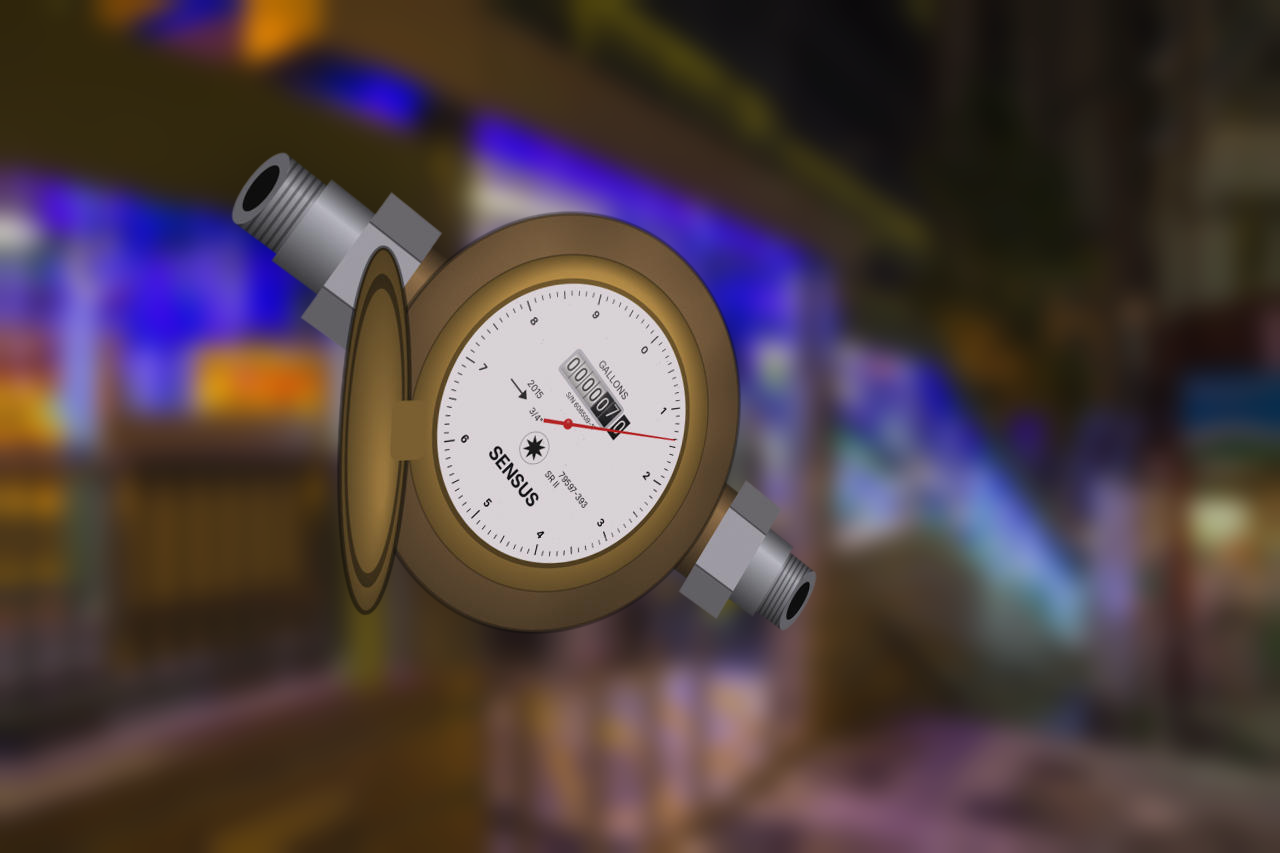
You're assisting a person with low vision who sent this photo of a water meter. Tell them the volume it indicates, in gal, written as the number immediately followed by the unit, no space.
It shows 71.4gal
